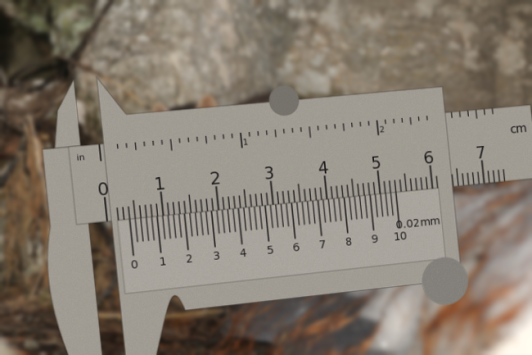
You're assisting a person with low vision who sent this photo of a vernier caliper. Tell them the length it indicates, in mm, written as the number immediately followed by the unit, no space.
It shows 4.0mm
